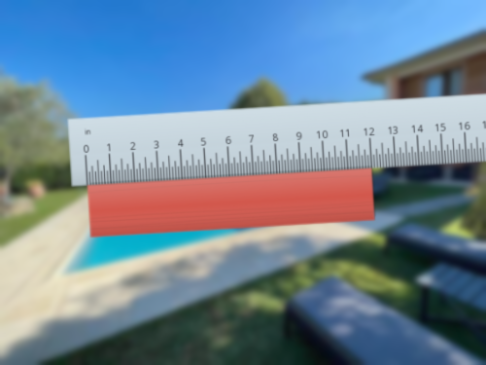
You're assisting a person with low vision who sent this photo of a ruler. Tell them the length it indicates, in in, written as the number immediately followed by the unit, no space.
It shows 12in
